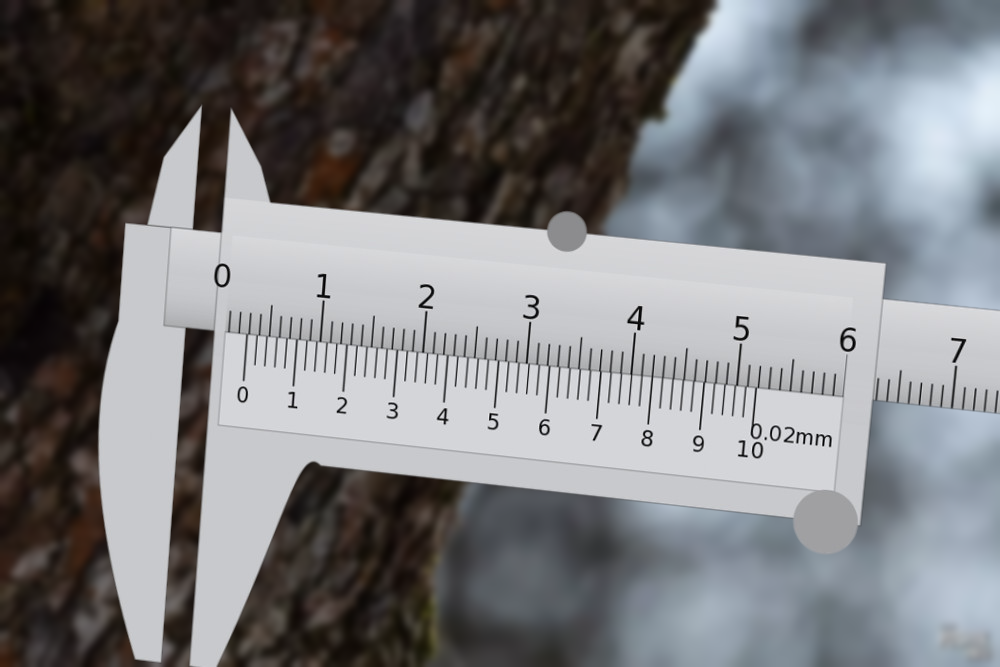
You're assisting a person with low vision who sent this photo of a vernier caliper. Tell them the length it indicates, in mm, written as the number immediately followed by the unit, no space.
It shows 2.8mm
